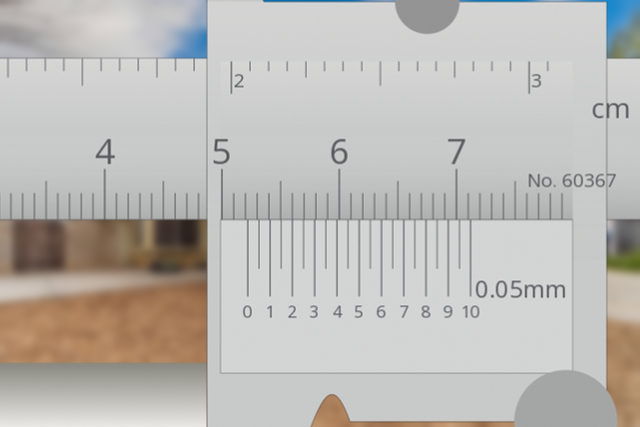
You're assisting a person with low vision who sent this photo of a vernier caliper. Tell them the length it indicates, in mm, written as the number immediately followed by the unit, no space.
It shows 52.2mm
